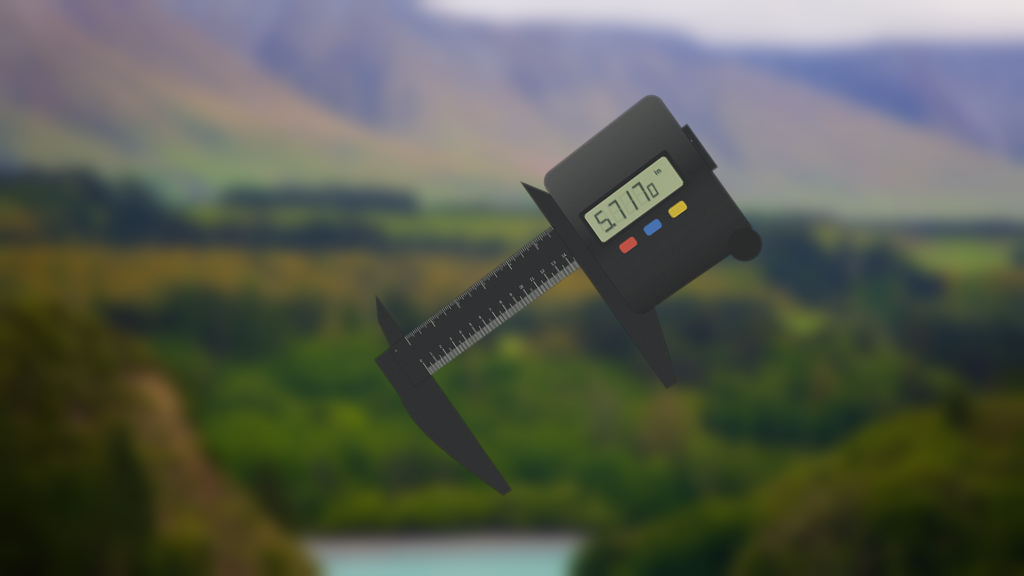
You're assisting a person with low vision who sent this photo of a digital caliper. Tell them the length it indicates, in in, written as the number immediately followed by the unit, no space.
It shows 5.7170in
